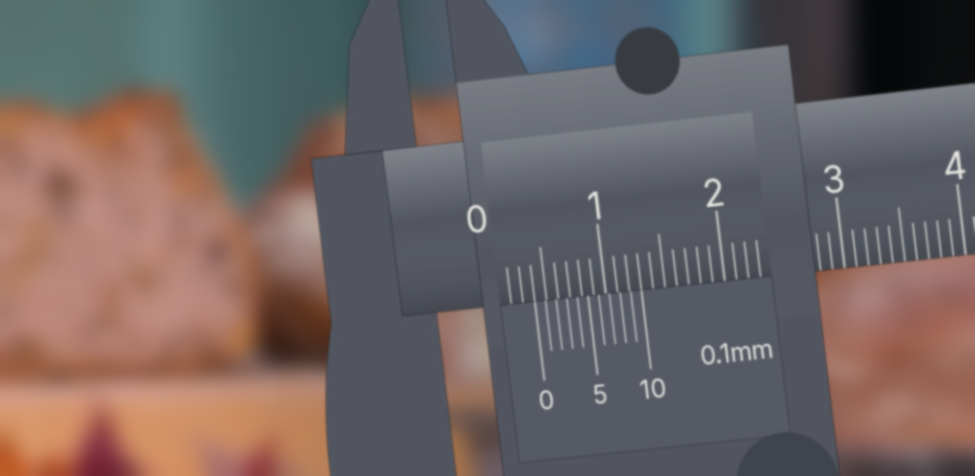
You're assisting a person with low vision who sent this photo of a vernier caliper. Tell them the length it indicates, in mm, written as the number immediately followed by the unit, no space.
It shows 4.0mm
